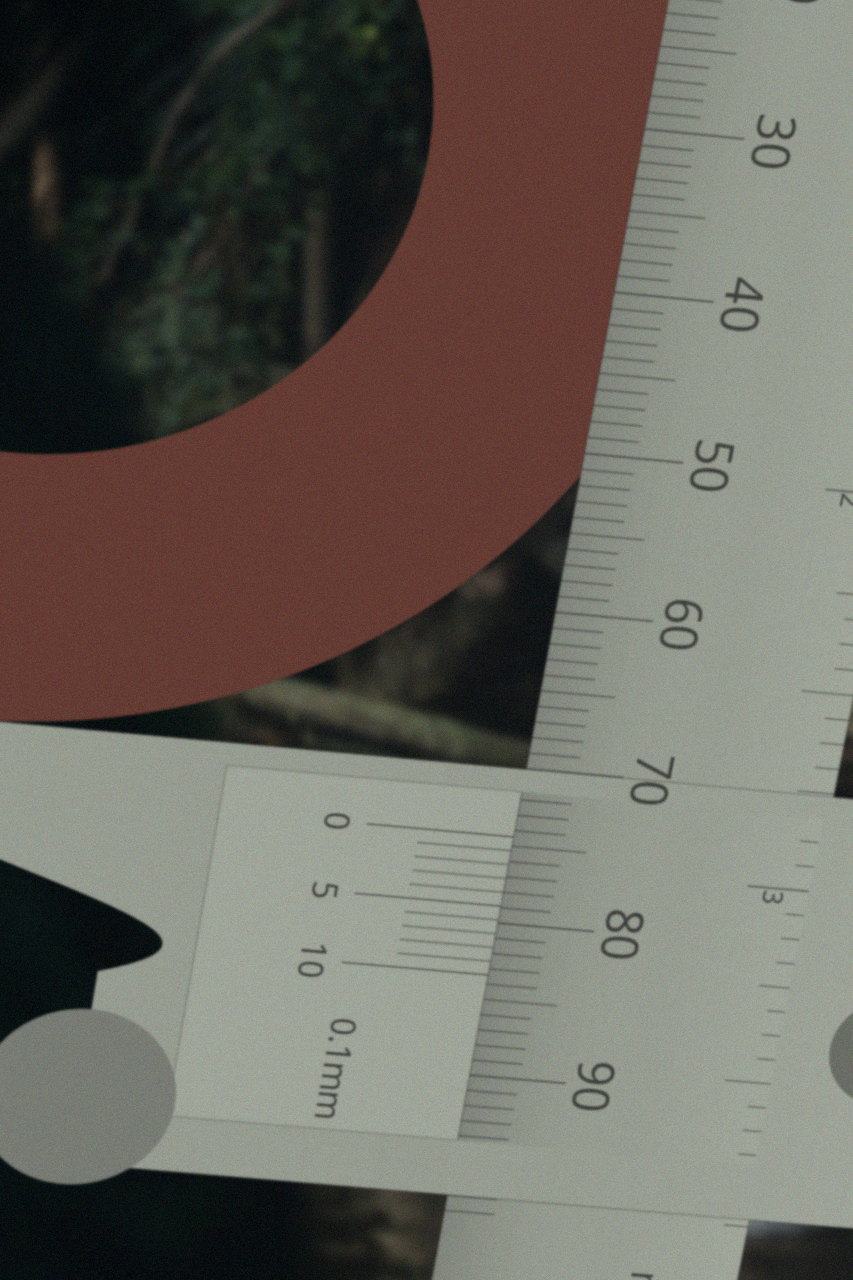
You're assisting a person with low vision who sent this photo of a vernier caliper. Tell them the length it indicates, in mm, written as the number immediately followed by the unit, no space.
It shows 74.4mm
